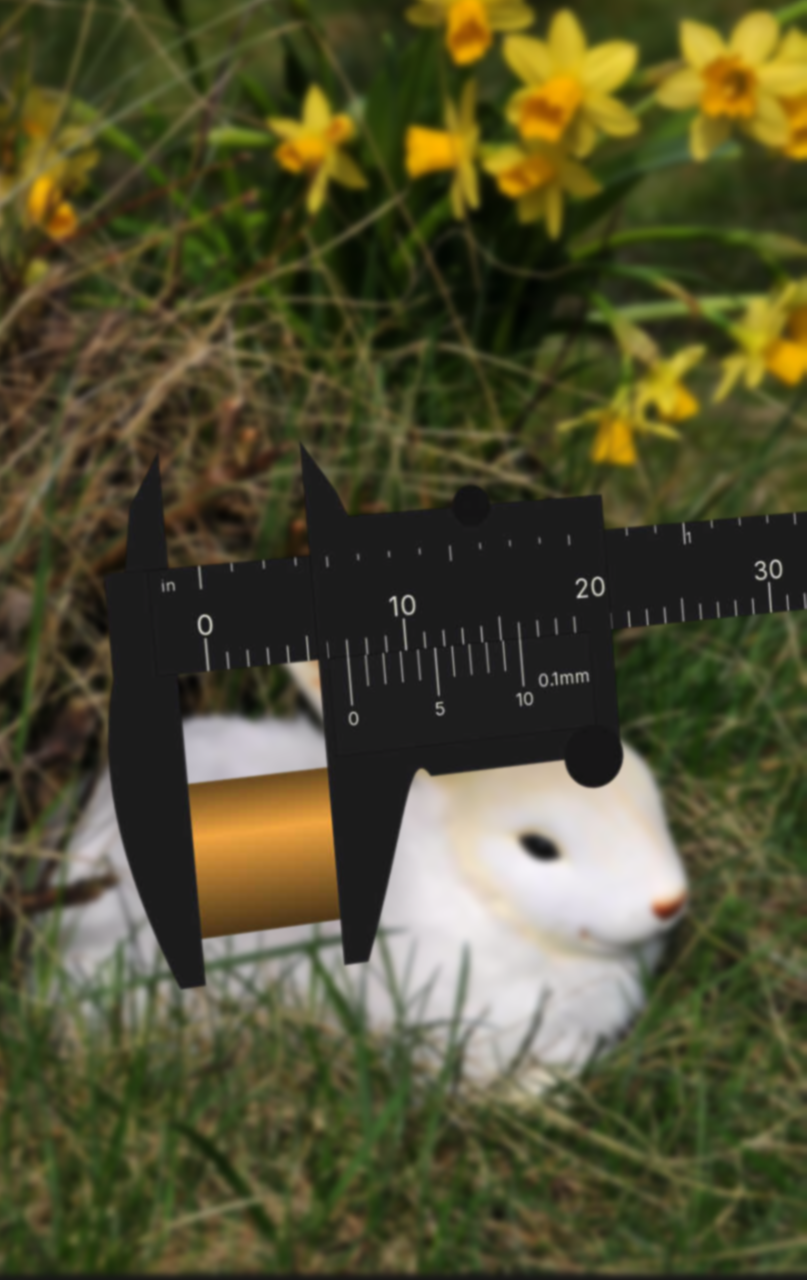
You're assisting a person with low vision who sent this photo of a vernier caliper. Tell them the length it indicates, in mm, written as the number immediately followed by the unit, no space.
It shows 7.0mm
